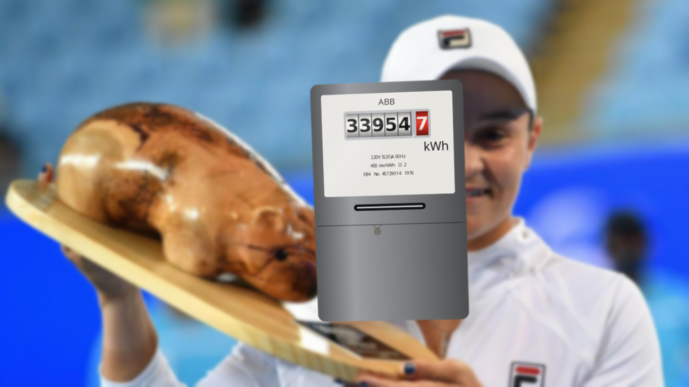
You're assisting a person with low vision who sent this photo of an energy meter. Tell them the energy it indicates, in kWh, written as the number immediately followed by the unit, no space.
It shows 33954.7kWh
